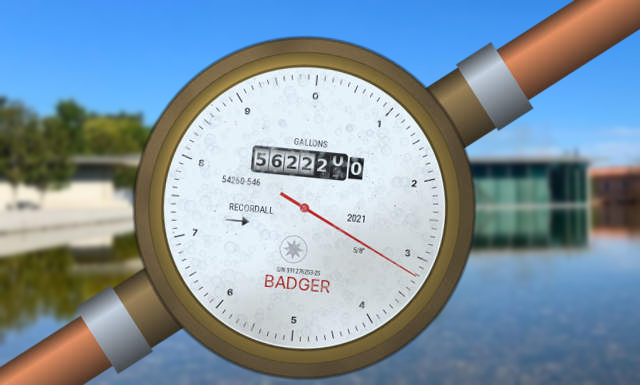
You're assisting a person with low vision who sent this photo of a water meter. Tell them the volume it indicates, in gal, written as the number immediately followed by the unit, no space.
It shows 5622203.2gal
